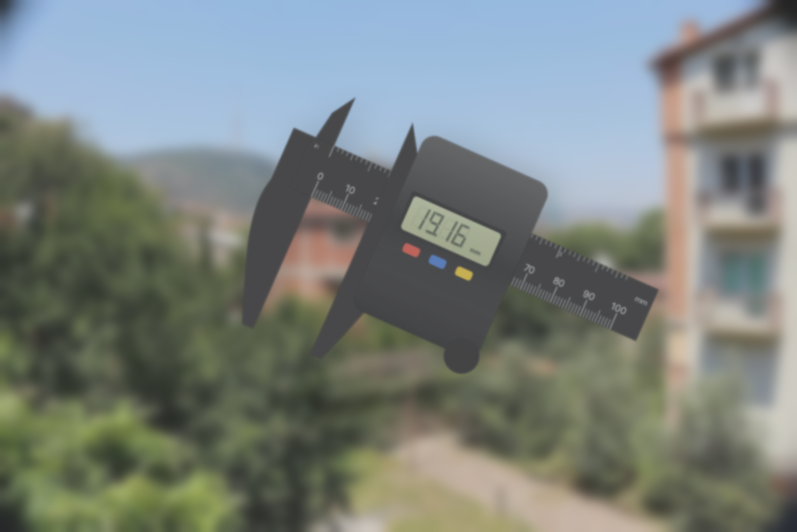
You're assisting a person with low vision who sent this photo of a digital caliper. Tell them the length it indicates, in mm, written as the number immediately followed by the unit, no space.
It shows 19.16mm
